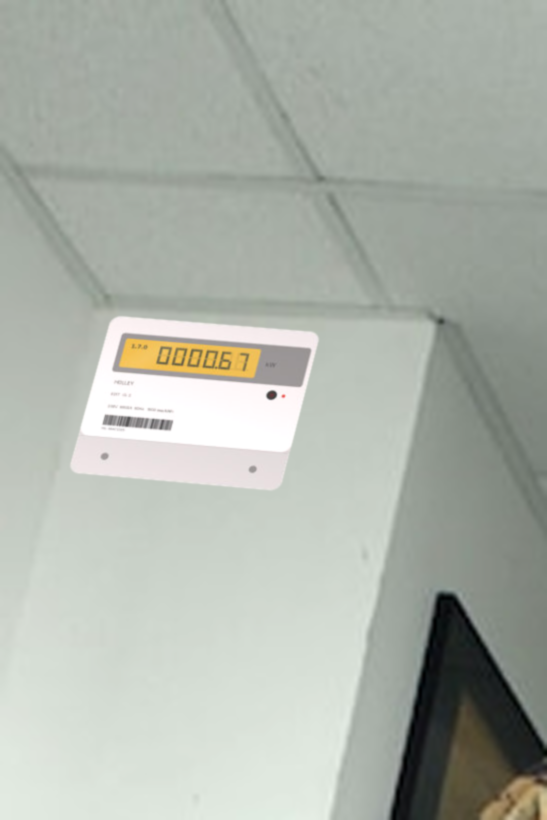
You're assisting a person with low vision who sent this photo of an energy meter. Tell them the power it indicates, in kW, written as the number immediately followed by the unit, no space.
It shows 0.67kW
